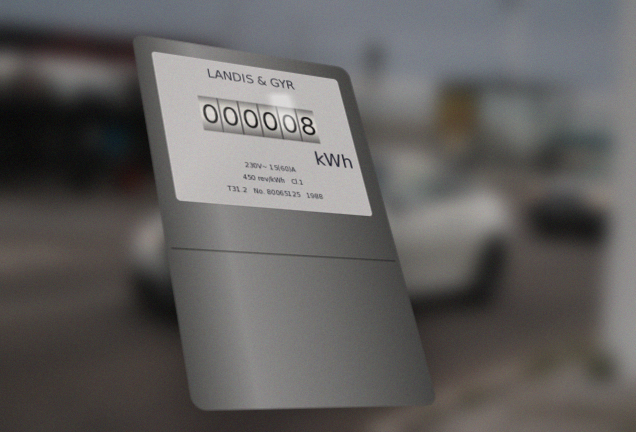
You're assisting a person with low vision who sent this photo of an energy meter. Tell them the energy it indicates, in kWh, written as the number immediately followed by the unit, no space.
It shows 8kWh
